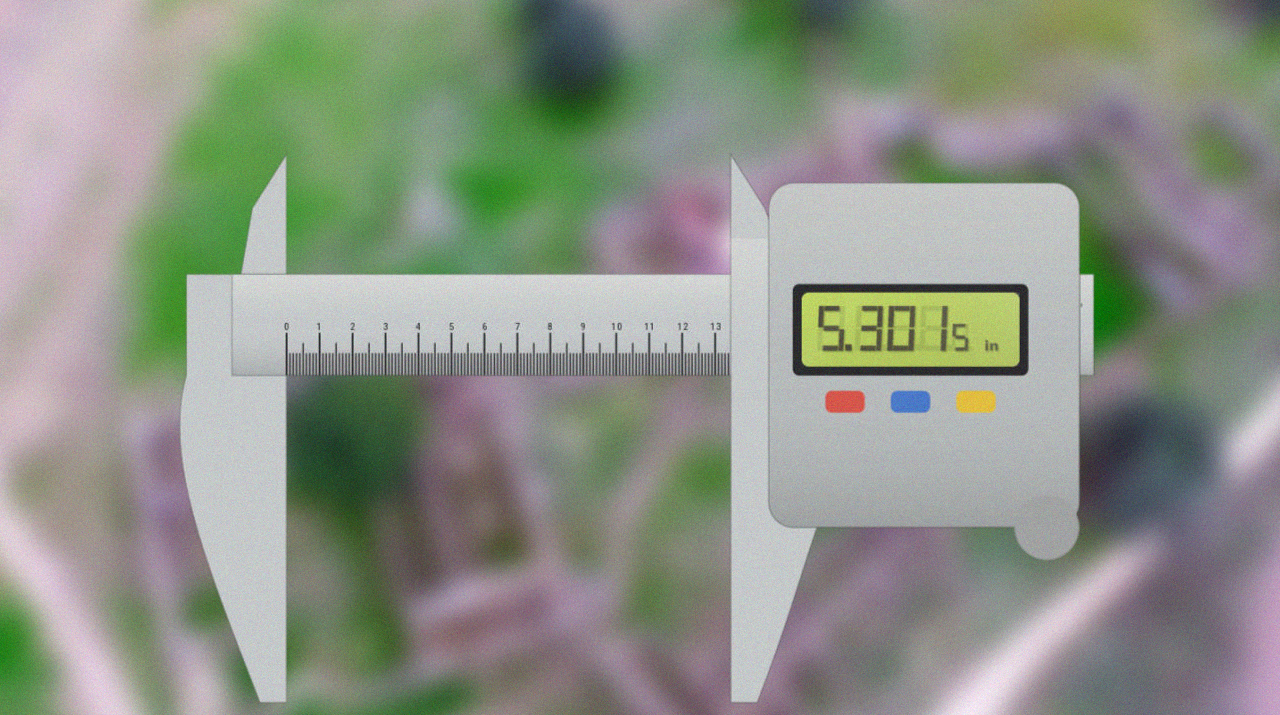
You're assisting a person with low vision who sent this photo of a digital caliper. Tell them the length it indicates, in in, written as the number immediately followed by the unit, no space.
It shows 5.3015in
